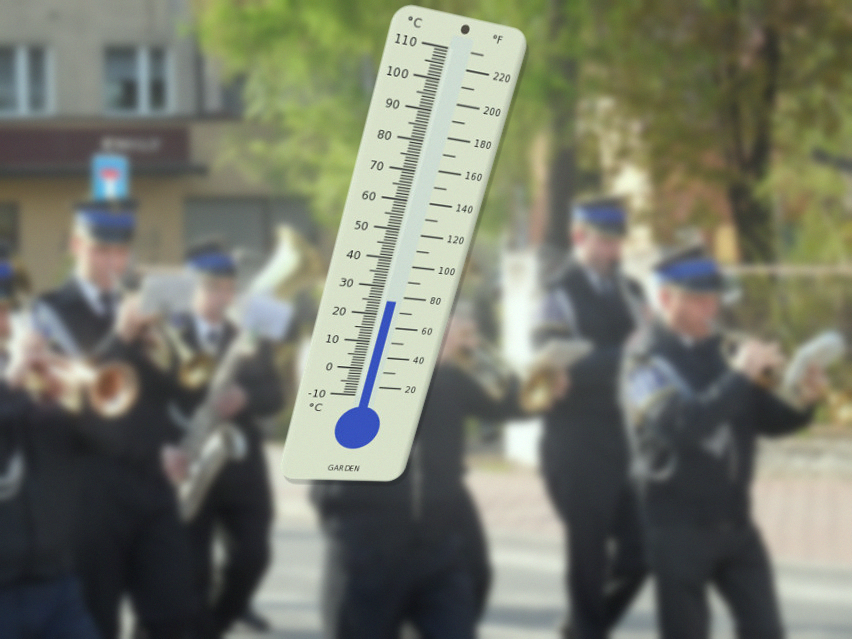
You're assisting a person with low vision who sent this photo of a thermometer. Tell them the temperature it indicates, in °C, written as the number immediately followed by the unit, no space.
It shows 25°C
